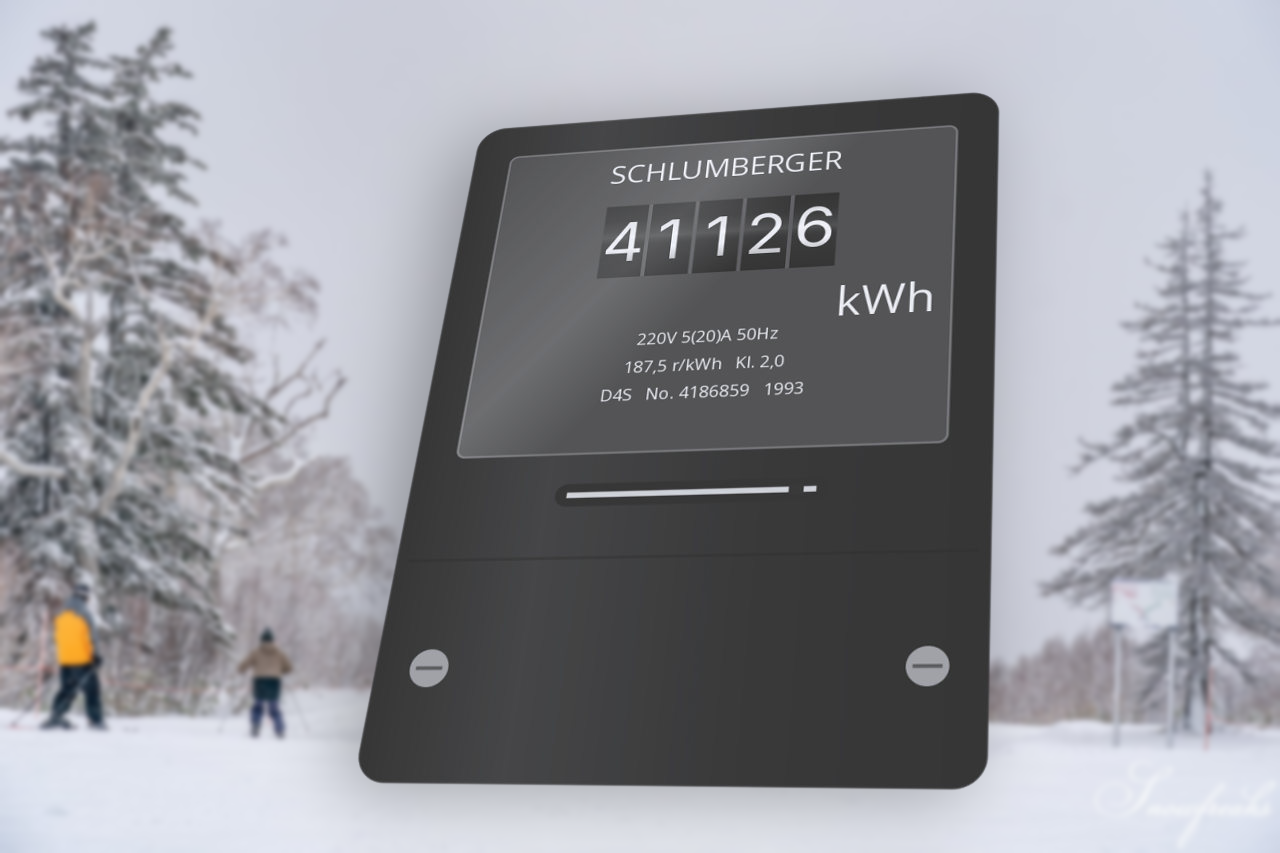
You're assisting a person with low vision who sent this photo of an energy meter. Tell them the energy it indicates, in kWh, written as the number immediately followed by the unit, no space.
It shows 41126kWh
